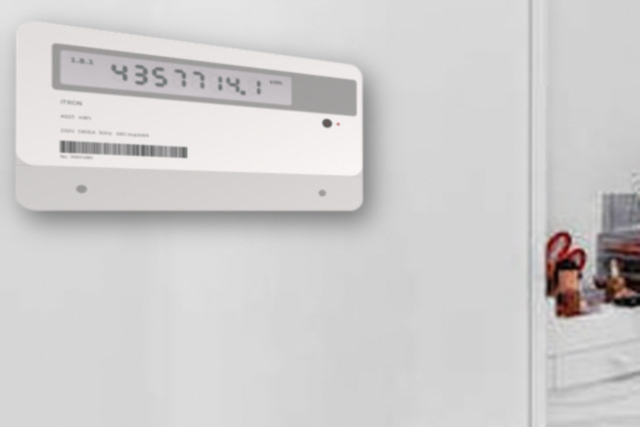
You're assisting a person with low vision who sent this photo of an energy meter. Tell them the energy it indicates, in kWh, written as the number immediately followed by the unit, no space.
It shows 4357714.1kWh
